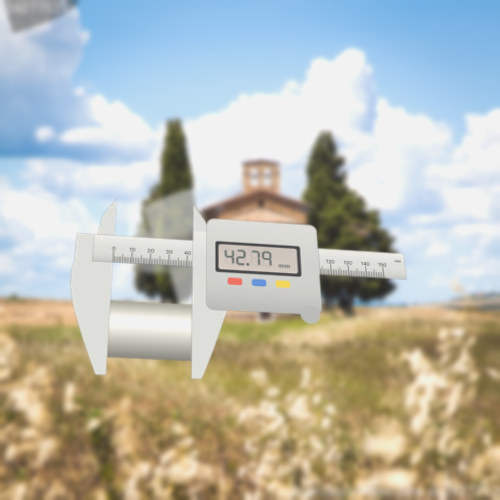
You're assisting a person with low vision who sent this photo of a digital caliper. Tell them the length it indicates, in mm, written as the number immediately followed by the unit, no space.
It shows 42.79mm
